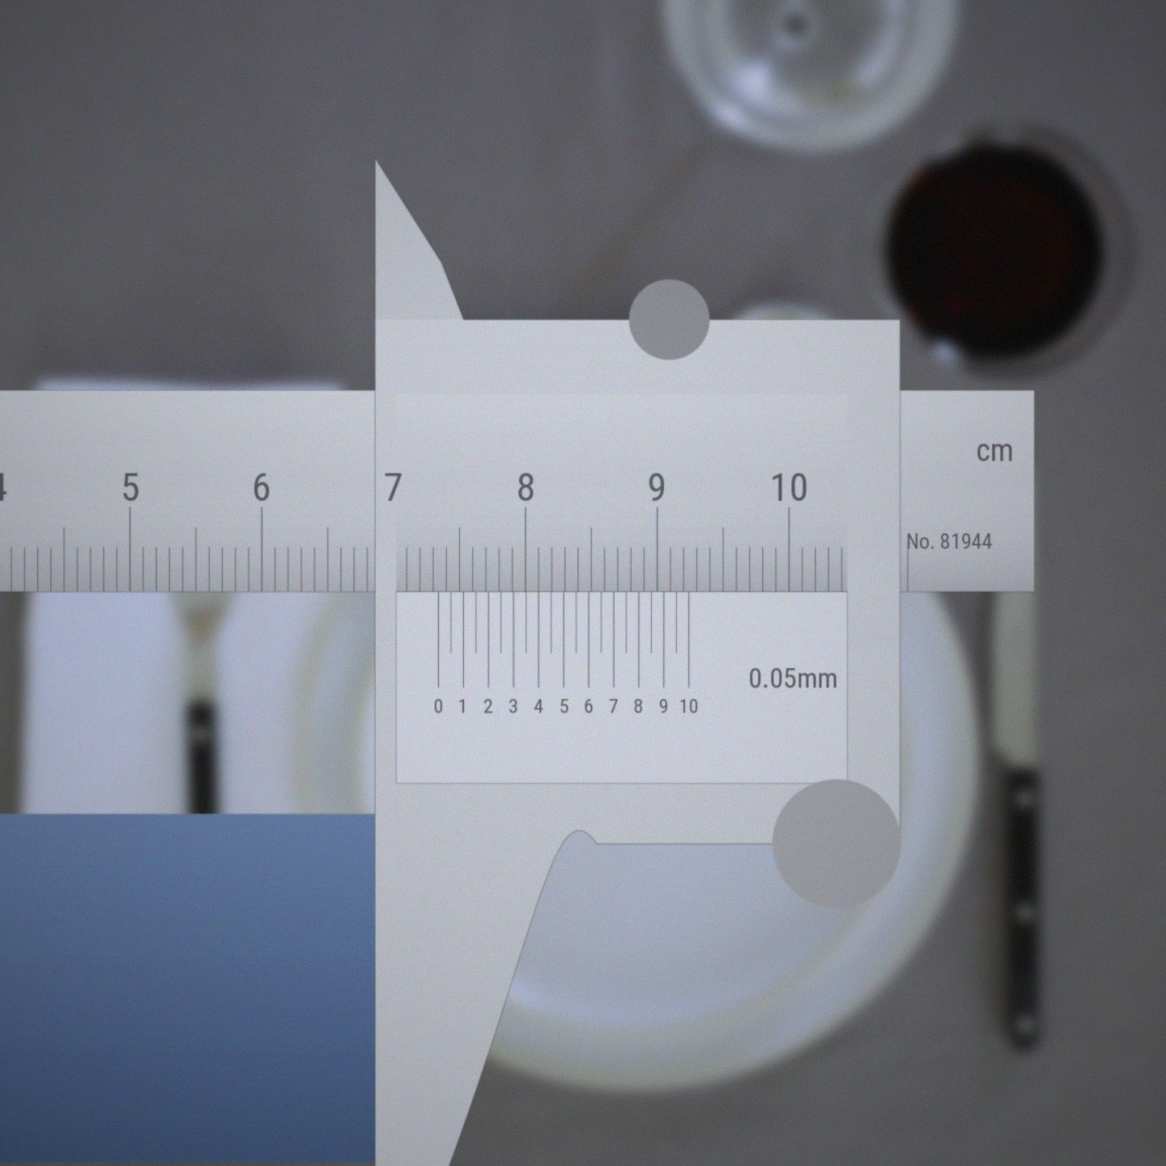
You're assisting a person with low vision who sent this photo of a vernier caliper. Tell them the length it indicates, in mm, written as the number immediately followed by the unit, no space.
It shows 73.4mm
